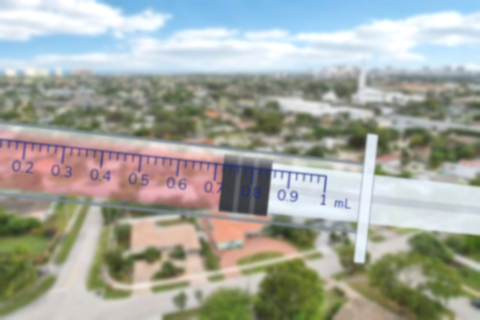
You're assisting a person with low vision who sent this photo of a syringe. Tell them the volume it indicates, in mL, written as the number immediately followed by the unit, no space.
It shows 0.72mL
